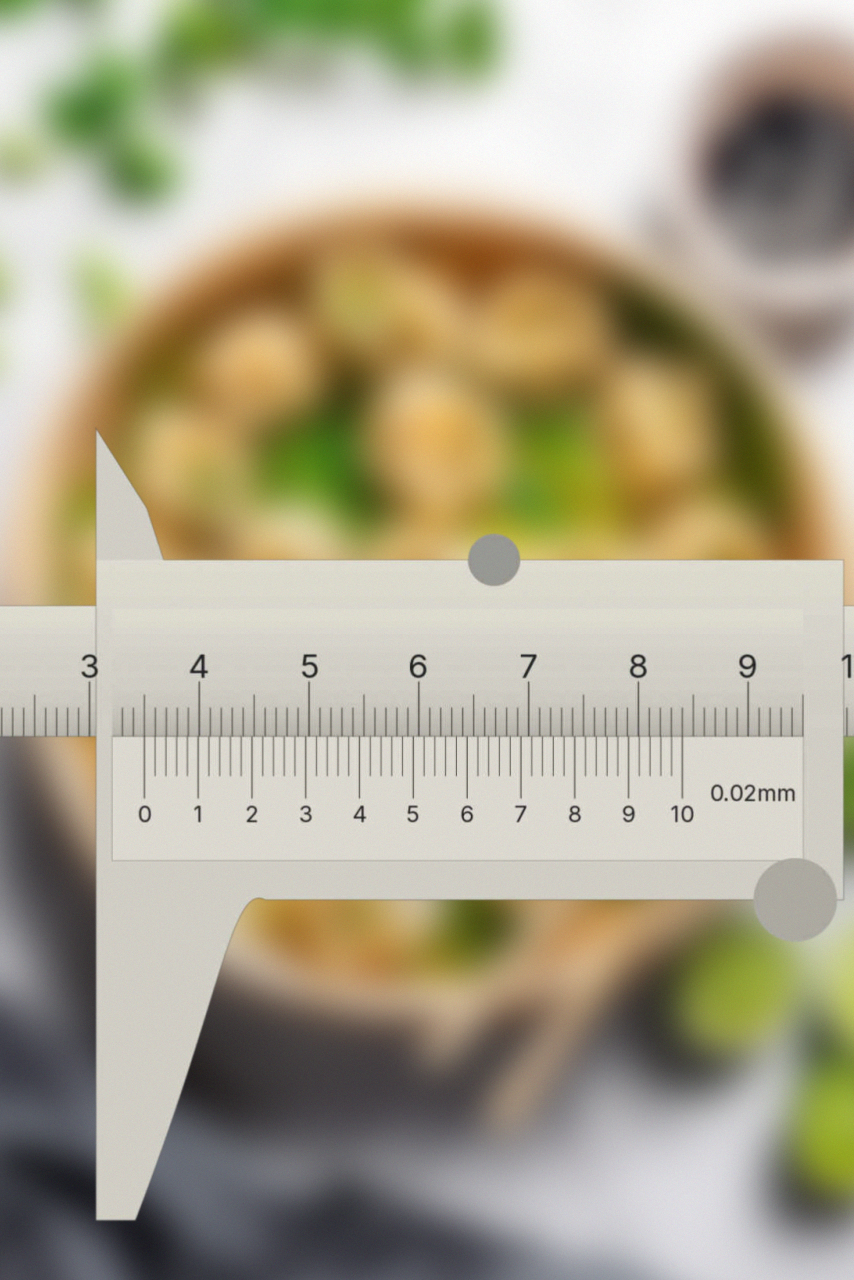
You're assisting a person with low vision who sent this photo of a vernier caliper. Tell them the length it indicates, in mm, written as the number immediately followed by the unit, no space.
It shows 35.0mm
